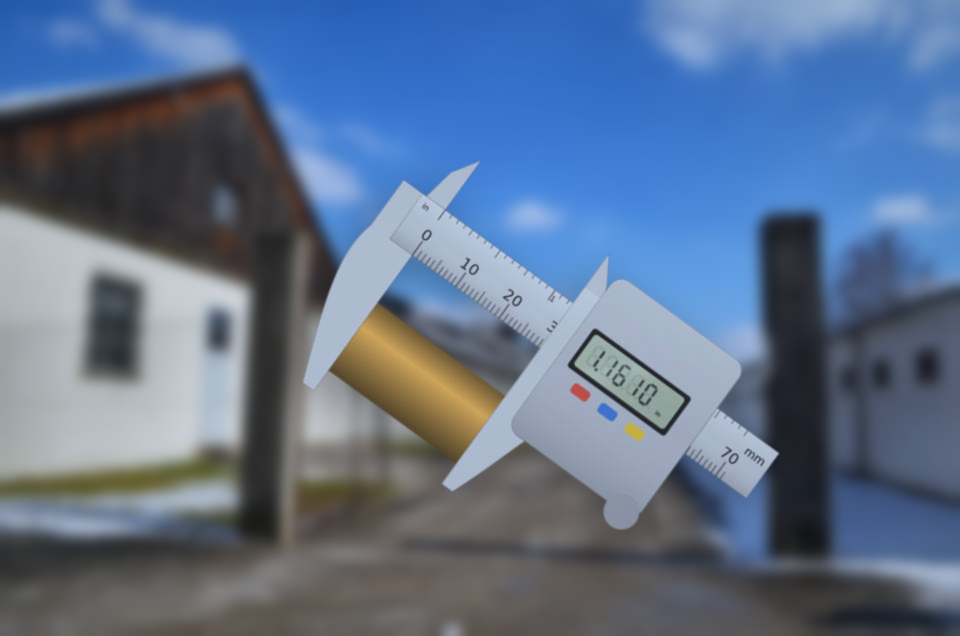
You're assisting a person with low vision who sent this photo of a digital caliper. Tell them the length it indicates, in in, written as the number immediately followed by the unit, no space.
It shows 1.1610in
